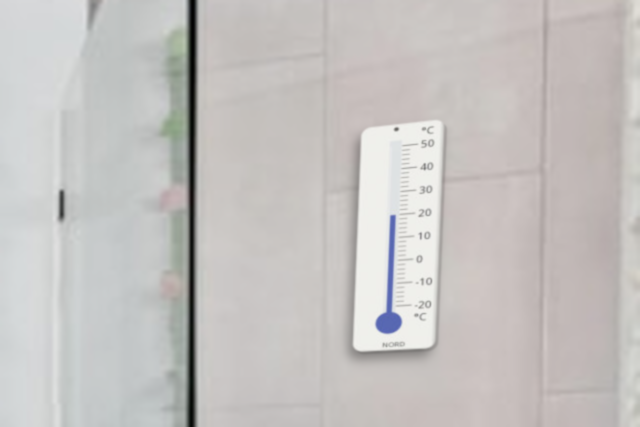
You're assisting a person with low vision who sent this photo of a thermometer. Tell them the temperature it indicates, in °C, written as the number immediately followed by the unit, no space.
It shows 20°C
